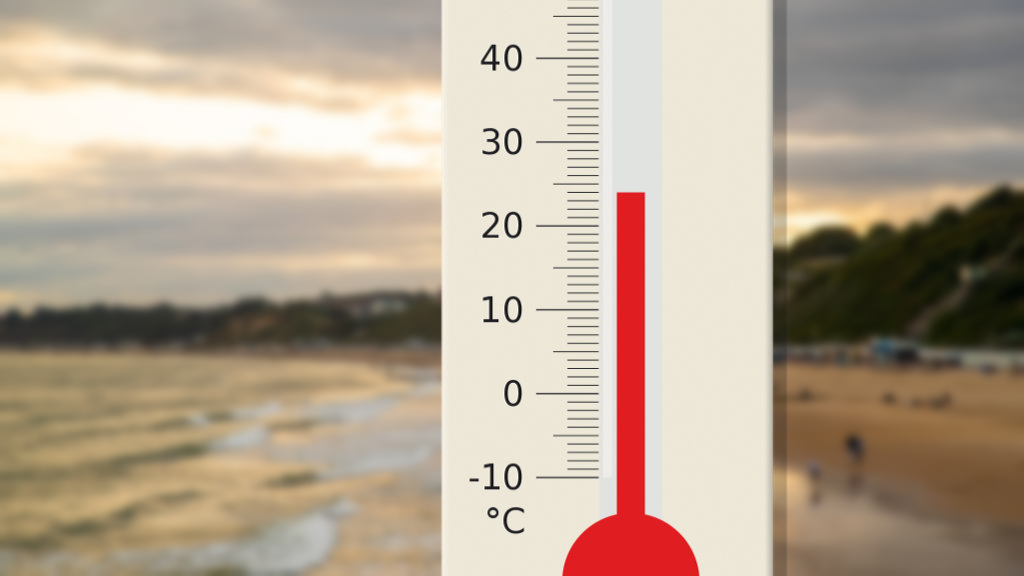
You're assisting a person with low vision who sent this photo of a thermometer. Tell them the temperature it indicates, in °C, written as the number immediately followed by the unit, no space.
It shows 24°C
